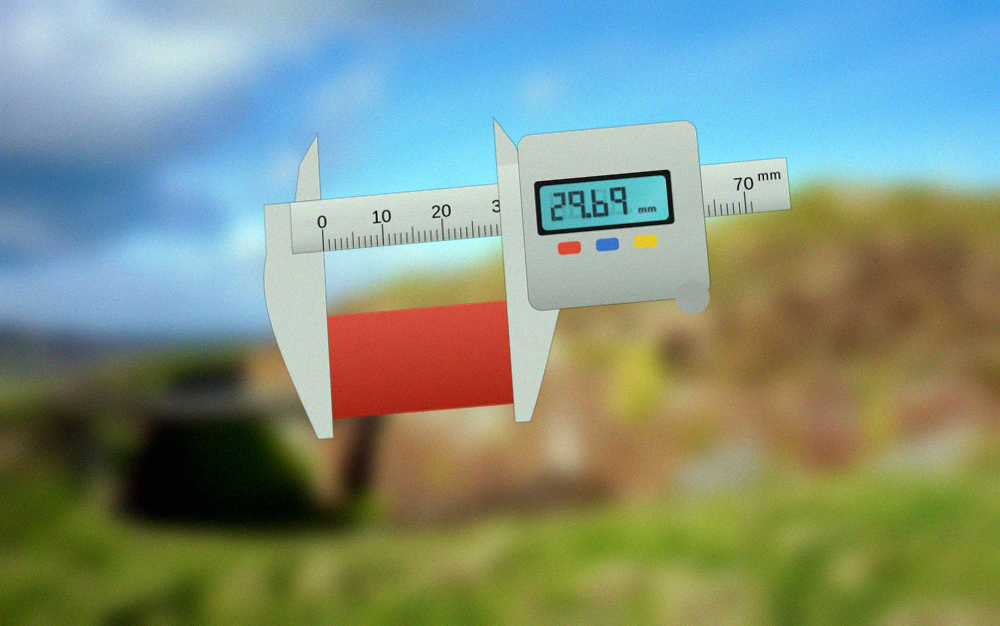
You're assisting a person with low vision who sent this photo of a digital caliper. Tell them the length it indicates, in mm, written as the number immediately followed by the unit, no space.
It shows 29.69mm
